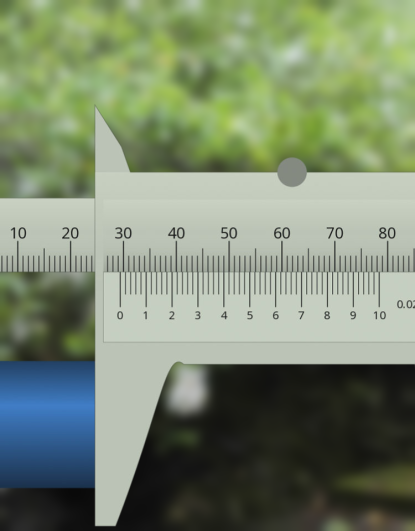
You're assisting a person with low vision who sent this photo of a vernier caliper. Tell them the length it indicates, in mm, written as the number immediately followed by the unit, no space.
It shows 29.4mm
